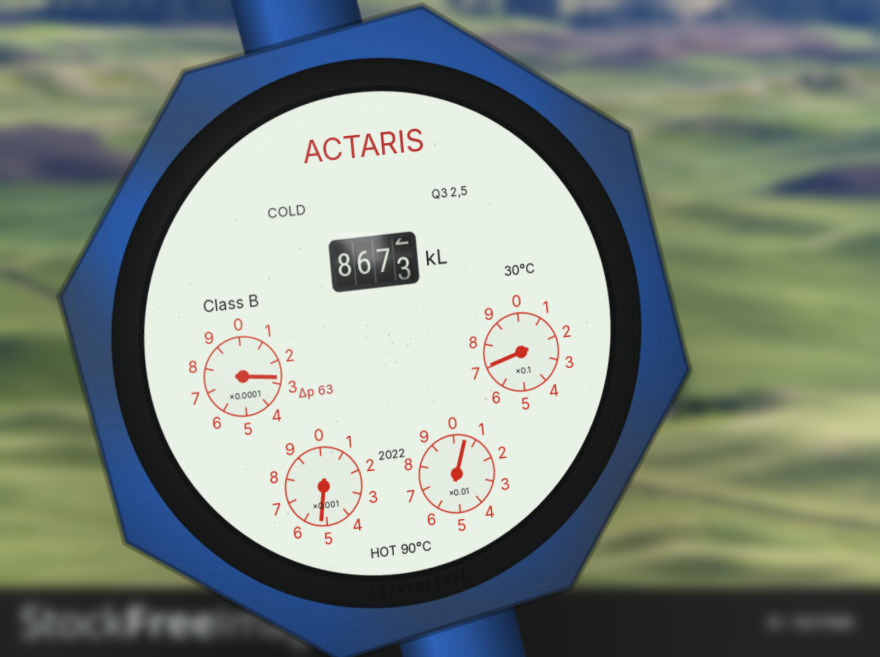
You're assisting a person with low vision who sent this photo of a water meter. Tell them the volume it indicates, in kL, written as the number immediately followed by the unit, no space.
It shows 8672.7052kL
